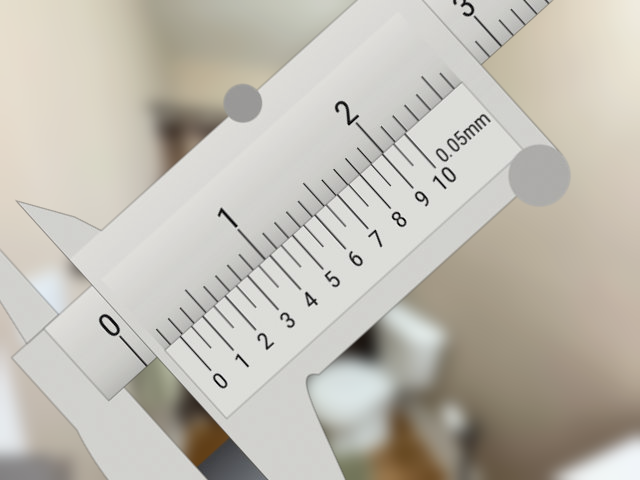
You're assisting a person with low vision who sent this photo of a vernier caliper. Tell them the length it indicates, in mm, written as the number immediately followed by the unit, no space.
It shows 2.8mm
